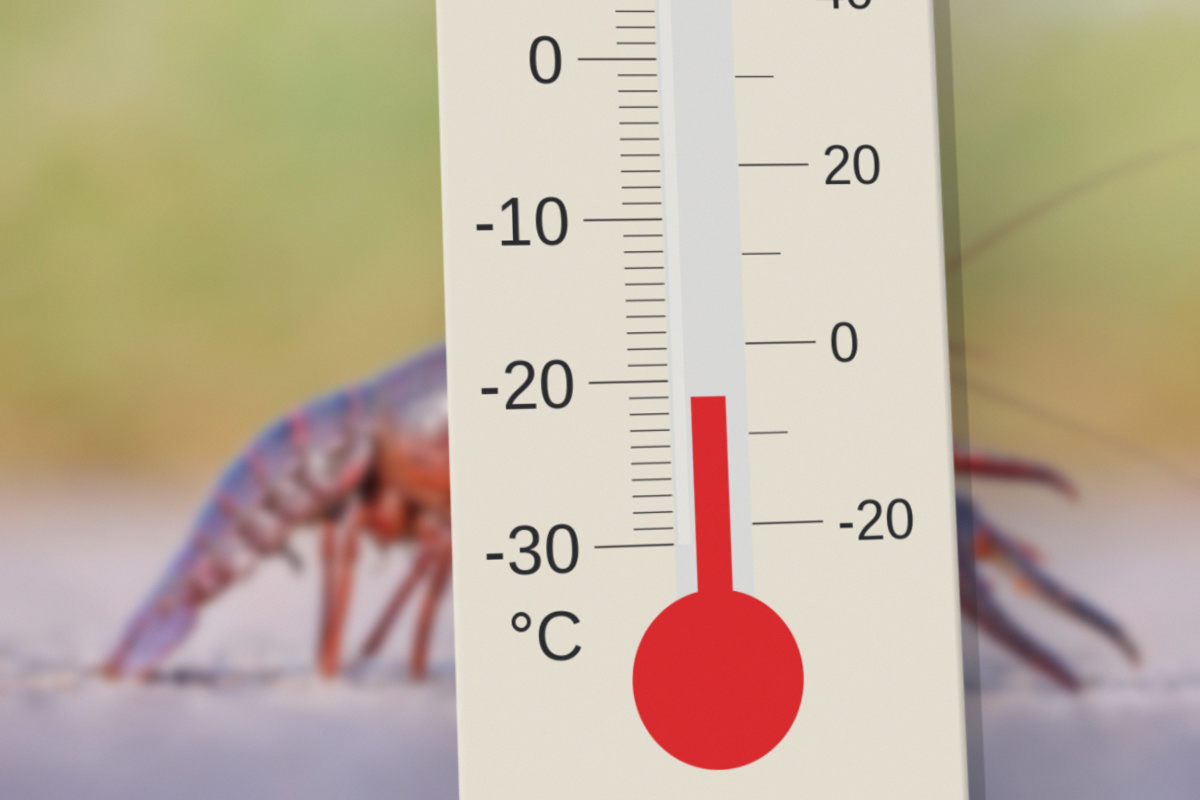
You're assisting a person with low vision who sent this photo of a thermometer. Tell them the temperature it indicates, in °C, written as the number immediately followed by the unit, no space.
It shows -21°C
